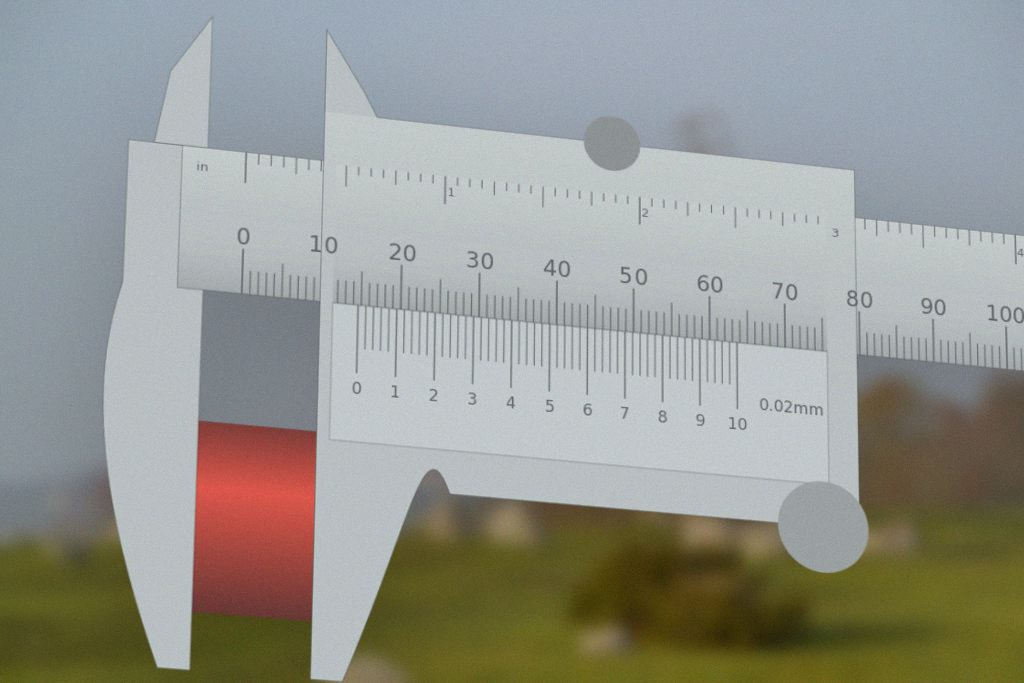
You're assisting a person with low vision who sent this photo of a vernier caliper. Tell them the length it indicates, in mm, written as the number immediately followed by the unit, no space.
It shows 14.6mm
